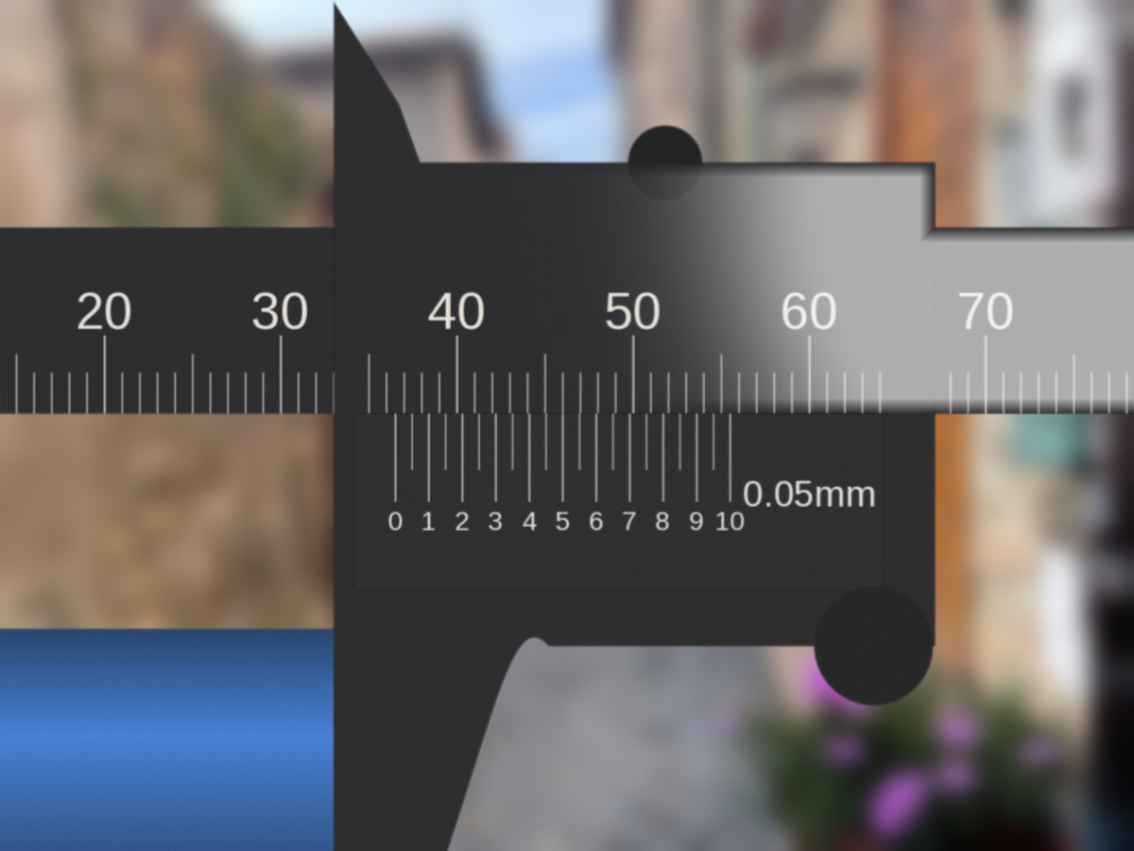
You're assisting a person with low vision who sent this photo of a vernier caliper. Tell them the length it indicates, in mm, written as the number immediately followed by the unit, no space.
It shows 36.5mm
